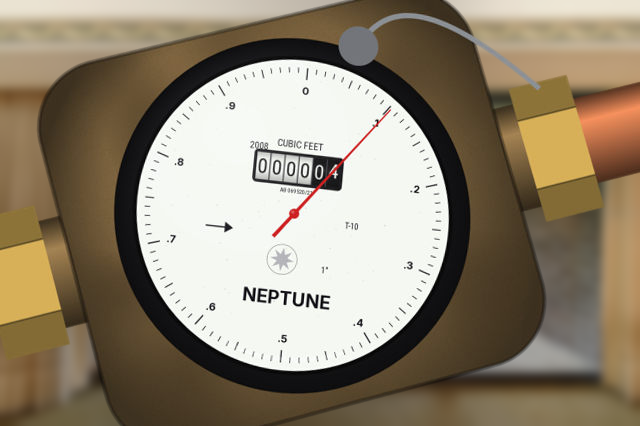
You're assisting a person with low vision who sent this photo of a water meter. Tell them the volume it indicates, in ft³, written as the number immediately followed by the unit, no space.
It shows 4.10ft³
